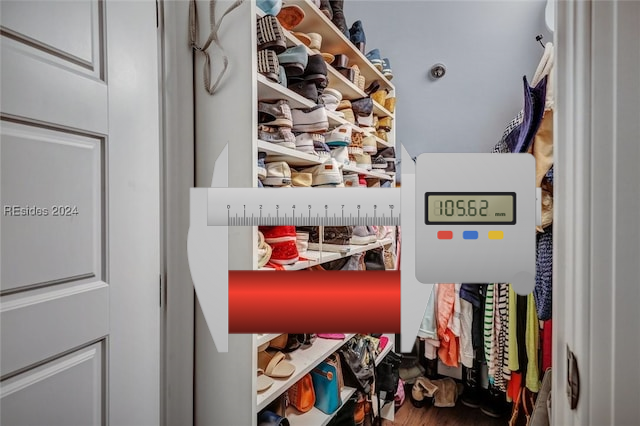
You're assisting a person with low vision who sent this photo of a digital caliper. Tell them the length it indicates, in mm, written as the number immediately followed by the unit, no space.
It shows 105.62mm
